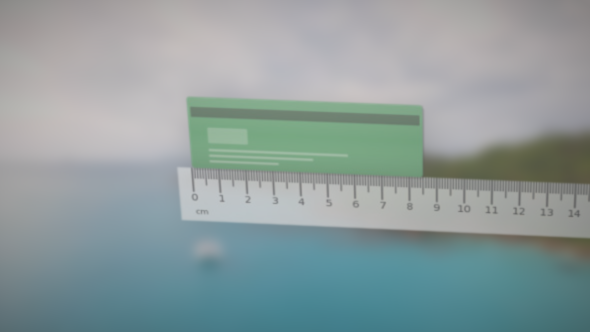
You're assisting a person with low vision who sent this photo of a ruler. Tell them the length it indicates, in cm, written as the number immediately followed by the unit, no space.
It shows 8.5cm
